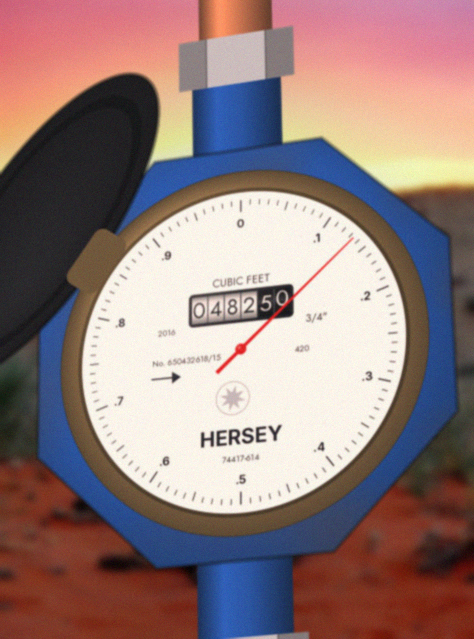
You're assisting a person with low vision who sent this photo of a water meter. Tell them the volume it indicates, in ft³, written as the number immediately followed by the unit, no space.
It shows 48250.13ft³
